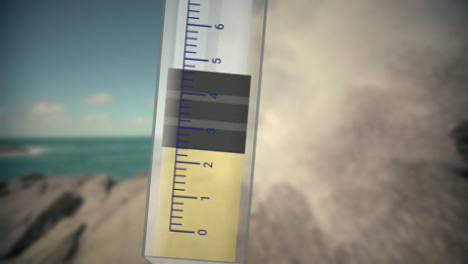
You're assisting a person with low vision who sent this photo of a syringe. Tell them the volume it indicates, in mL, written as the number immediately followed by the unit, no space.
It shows 2.4mL
